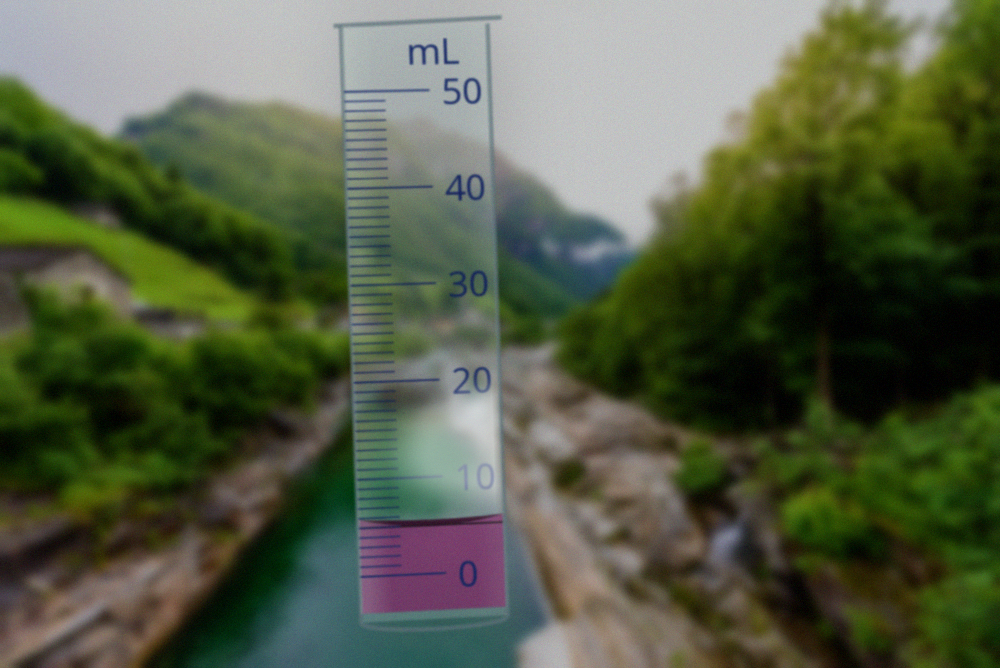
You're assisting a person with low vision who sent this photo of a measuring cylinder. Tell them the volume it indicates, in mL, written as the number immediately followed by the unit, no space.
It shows 5mL
